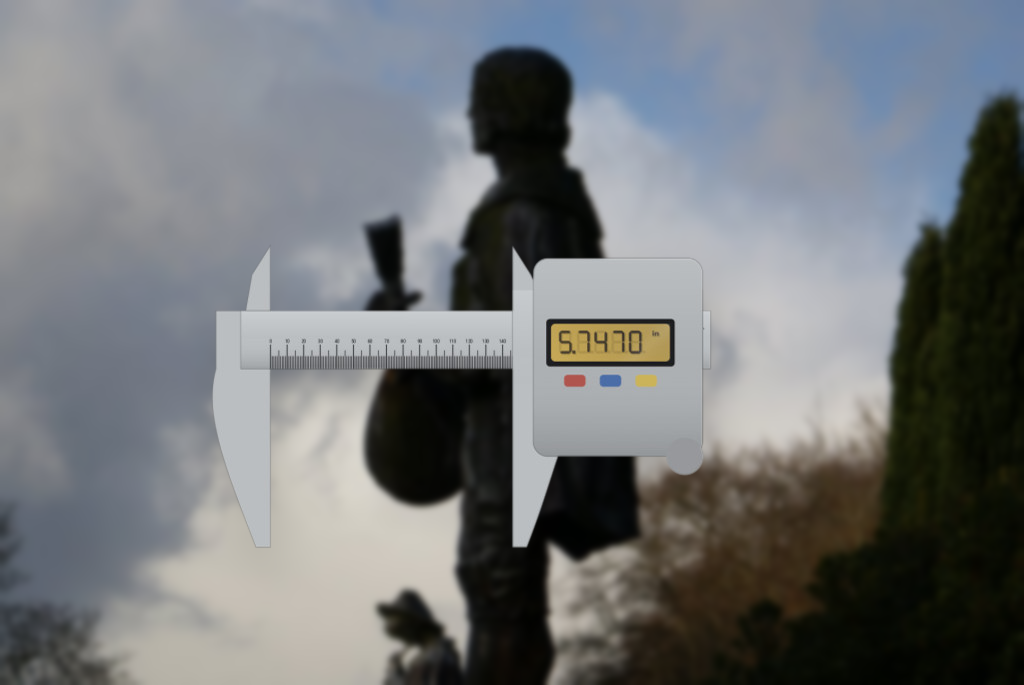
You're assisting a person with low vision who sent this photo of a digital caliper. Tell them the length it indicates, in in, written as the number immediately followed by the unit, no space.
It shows 5.7470in
